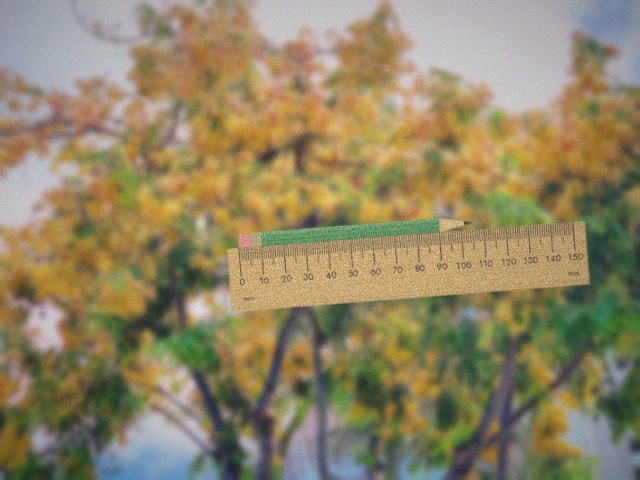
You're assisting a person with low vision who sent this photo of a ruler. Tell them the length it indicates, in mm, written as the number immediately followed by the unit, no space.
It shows 105mm
